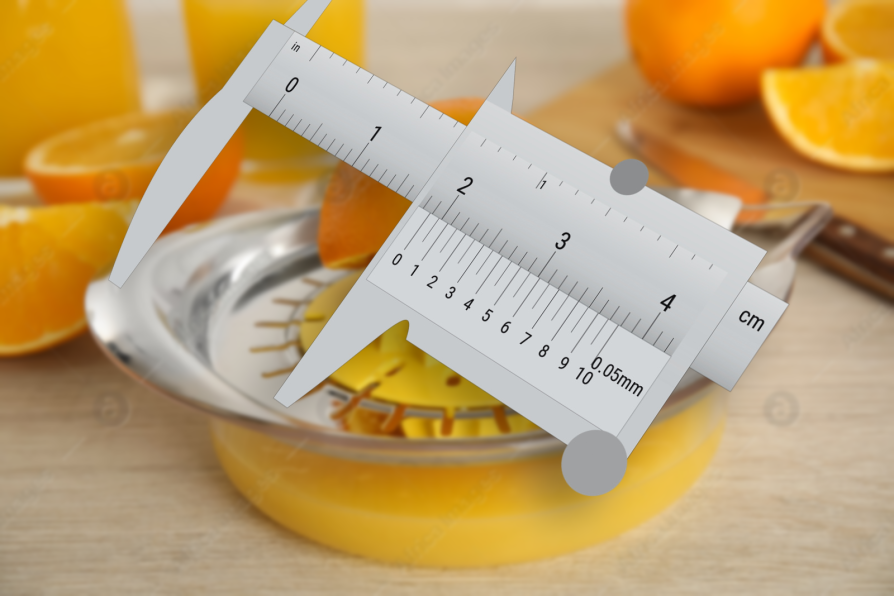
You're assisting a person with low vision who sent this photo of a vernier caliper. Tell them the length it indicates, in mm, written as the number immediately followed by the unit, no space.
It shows 18.8mm
